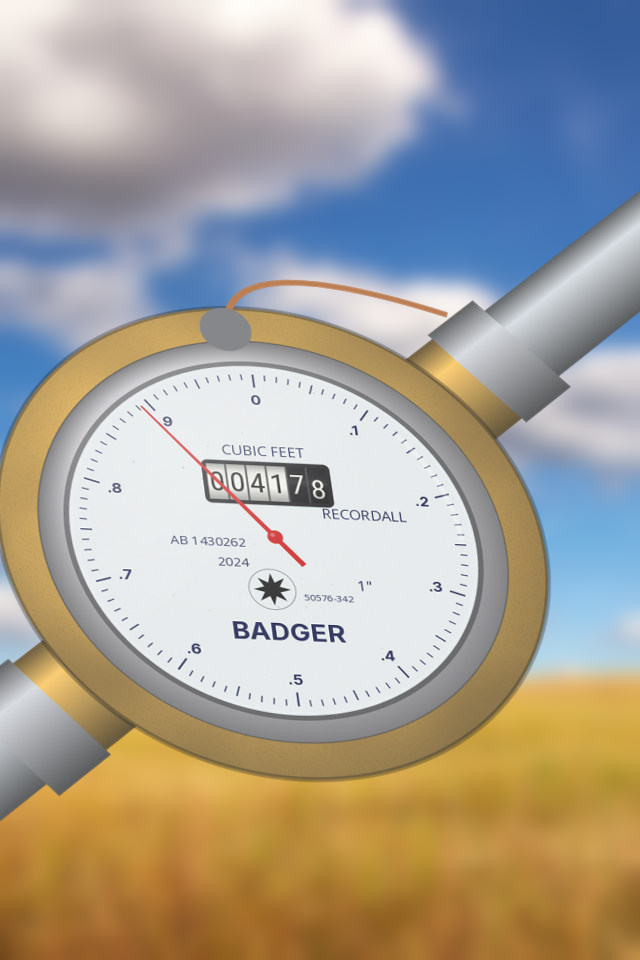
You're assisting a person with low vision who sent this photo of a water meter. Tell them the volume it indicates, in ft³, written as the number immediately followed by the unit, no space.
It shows 4177.89ft³
